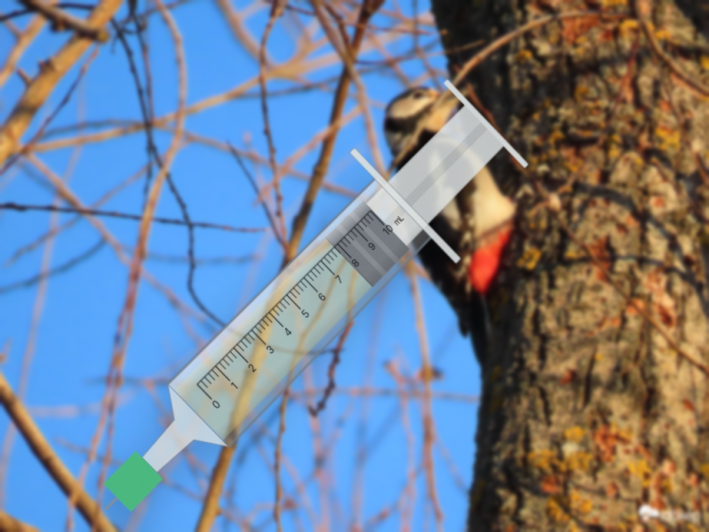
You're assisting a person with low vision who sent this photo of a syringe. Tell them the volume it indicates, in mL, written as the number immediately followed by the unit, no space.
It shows 7.8mL
